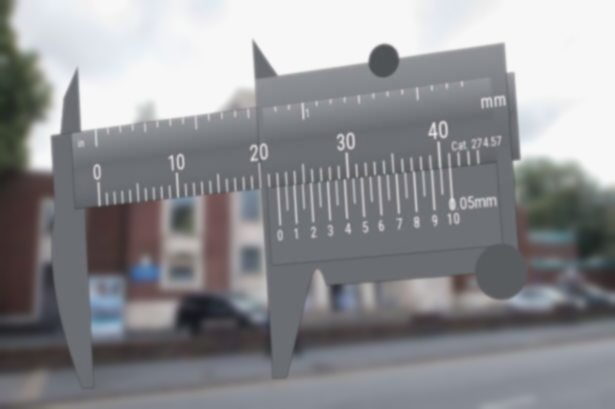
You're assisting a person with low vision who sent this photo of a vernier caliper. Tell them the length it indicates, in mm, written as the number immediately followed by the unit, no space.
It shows 22.0mm
